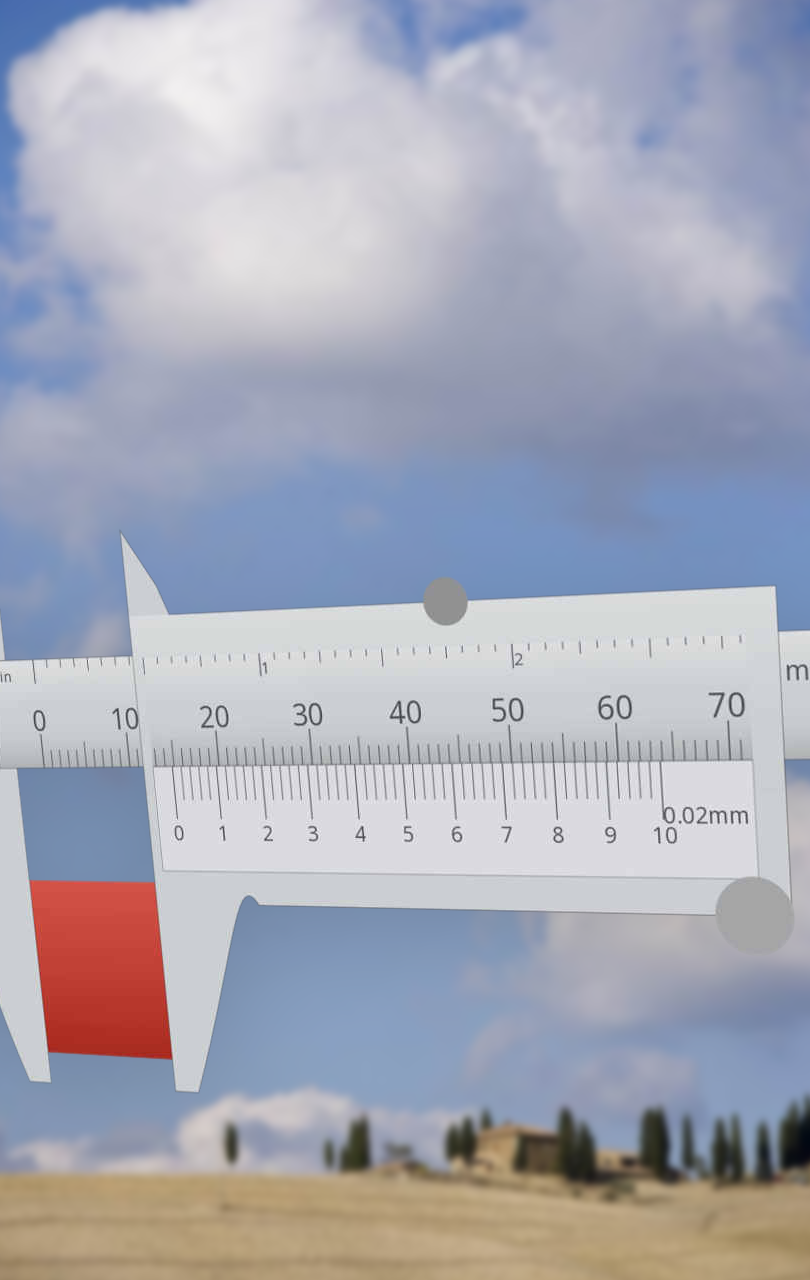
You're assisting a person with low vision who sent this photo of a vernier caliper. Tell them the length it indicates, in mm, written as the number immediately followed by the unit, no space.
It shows 14.8mm
